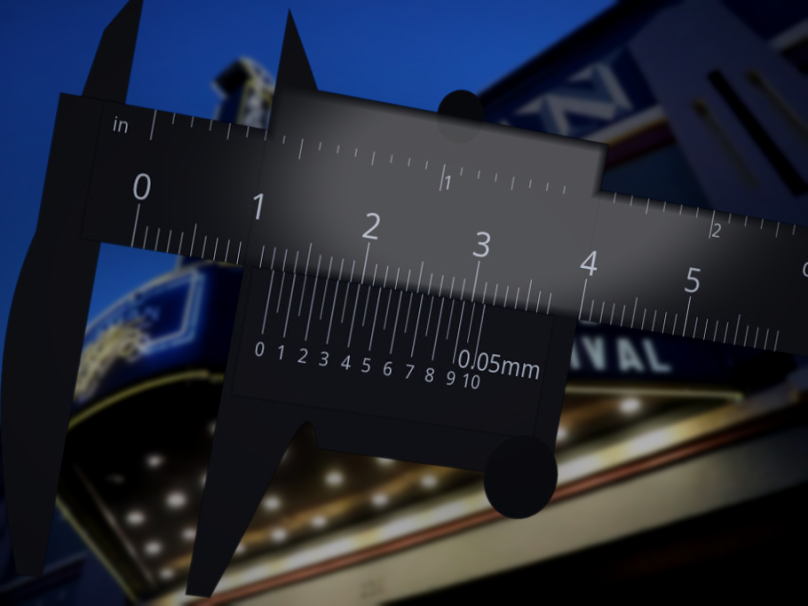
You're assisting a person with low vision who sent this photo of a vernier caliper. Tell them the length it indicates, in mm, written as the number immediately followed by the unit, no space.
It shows 12.2mm
